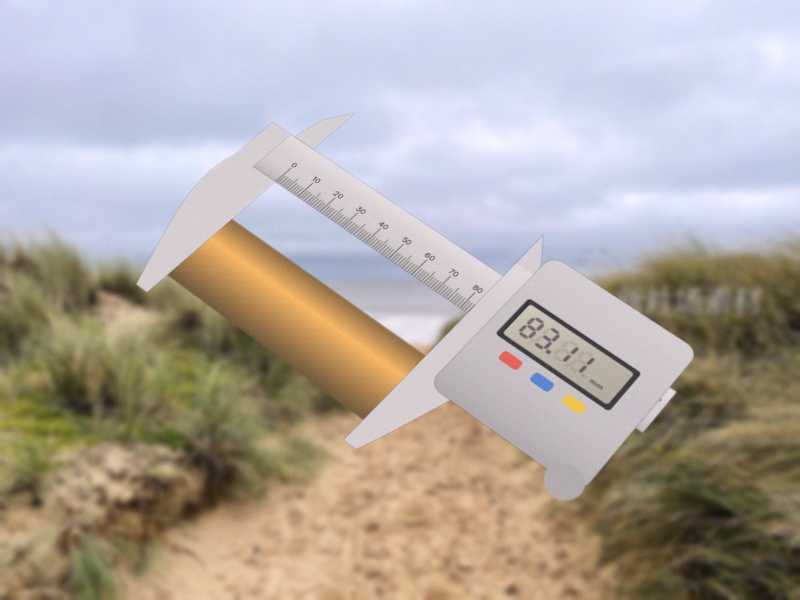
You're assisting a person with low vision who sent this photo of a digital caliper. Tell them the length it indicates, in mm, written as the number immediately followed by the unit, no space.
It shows 83.11mm
